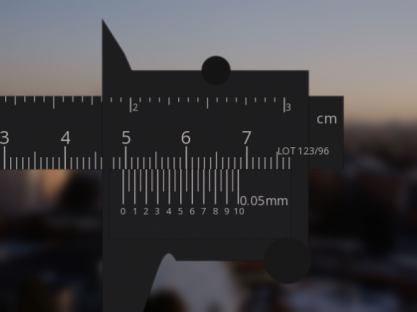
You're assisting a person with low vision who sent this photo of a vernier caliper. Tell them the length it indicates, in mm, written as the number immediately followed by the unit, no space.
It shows 49.6mm
